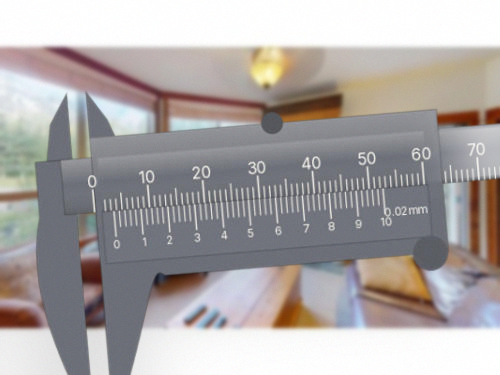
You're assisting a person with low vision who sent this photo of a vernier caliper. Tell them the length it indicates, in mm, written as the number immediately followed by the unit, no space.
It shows 3.5mm
